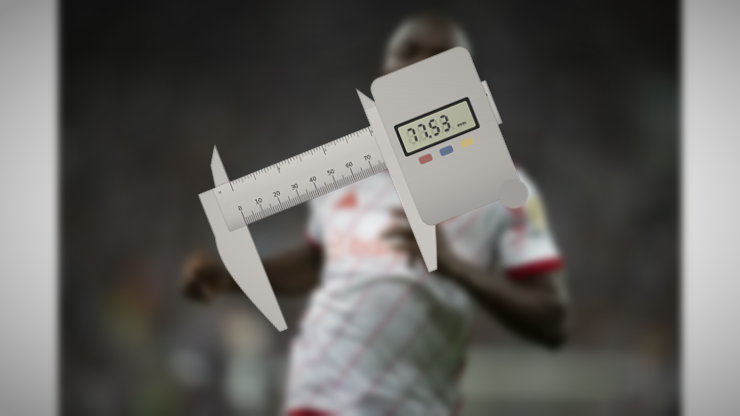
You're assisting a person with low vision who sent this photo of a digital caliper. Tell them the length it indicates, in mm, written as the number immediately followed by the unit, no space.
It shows 77.53mm
